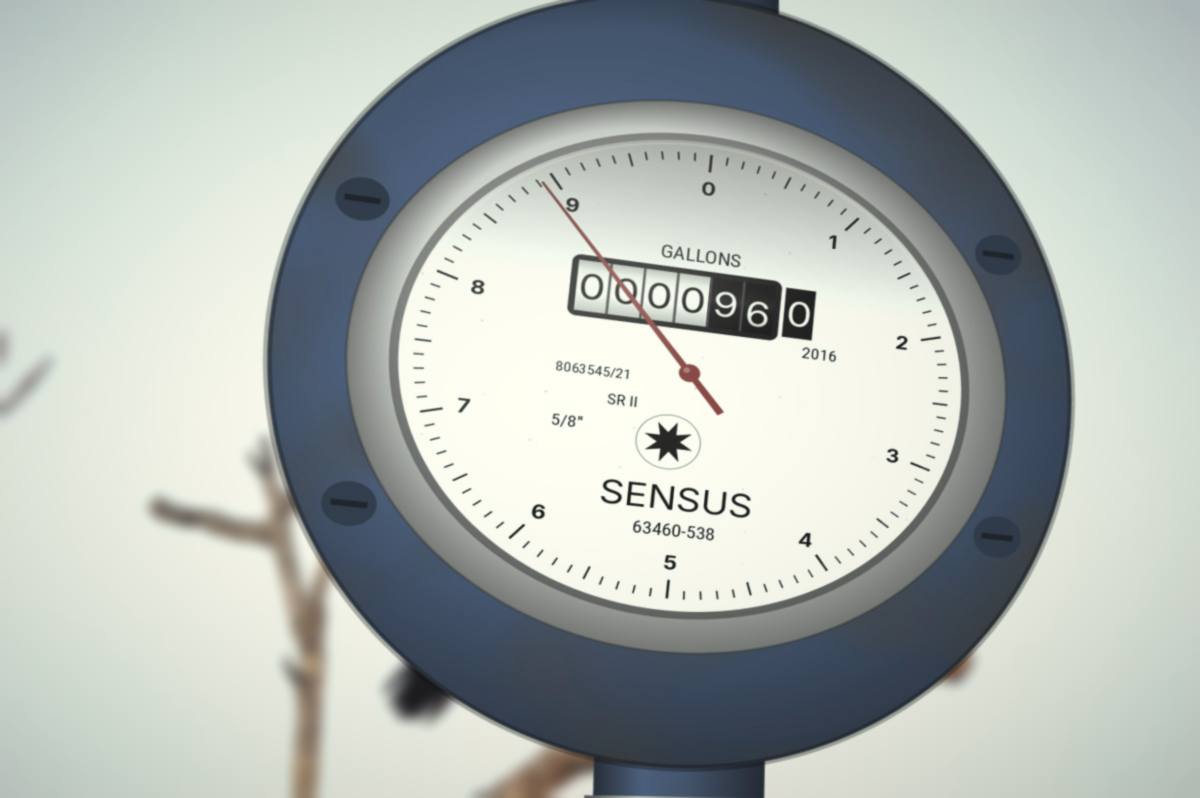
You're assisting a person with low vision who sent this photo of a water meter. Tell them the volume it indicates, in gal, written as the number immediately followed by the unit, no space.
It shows 958.9gal
